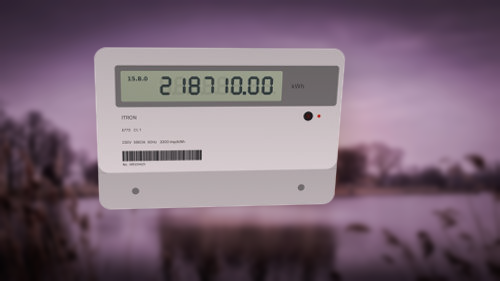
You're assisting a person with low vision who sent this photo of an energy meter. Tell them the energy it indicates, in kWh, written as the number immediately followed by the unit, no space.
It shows 218710.00kWh
